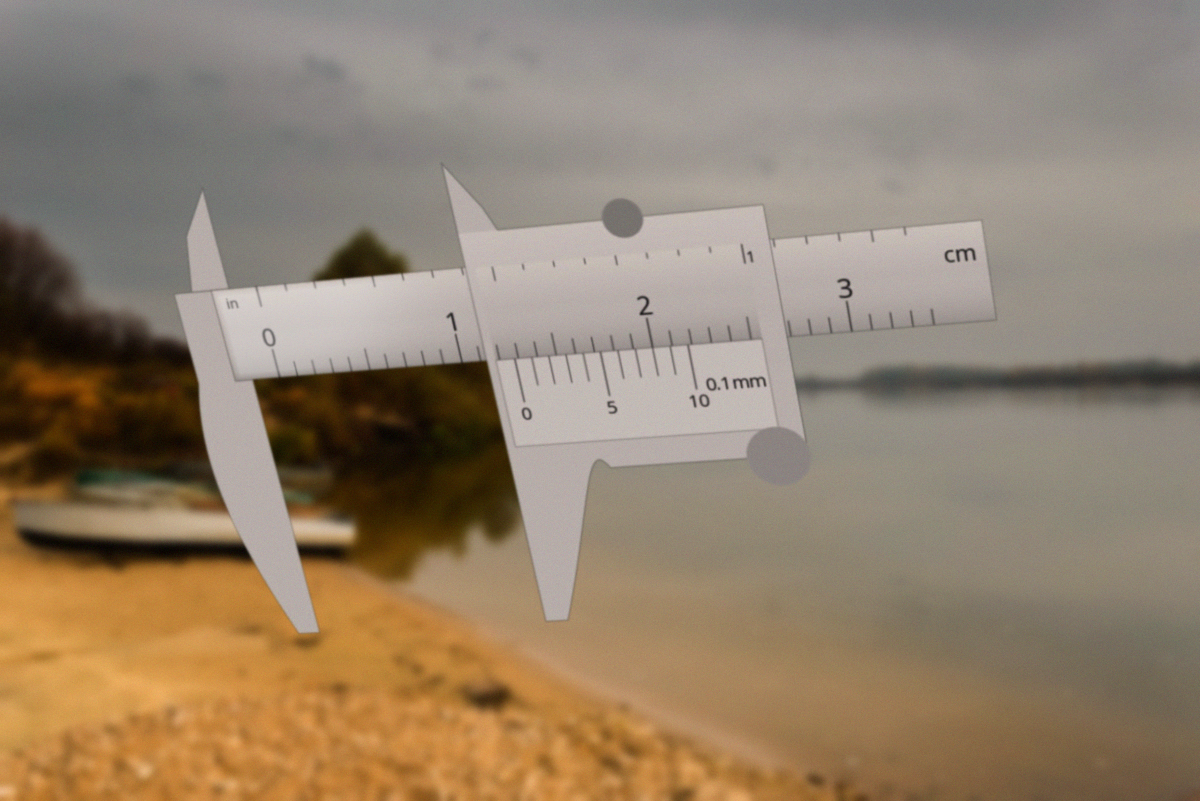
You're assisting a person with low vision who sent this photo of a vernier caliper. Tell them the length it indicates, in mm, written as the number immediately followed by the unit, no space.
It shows 12.8mm
